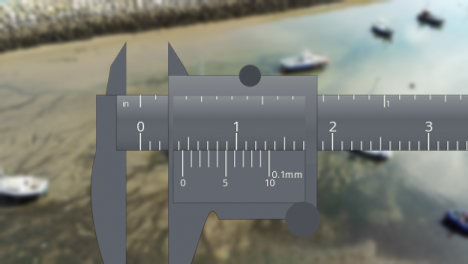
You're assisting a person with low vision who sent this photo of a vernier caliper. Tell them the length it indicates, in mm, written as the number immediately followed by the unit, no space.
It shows 4.4mm
